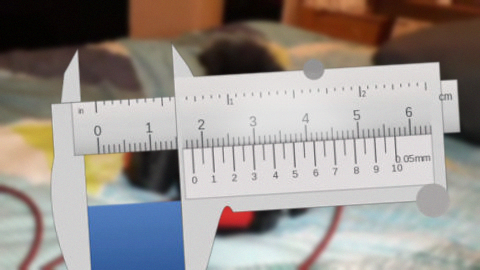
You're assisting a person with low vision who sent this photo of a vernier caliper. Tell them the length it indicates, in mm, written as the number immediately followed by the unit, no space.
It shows 18.0mm
